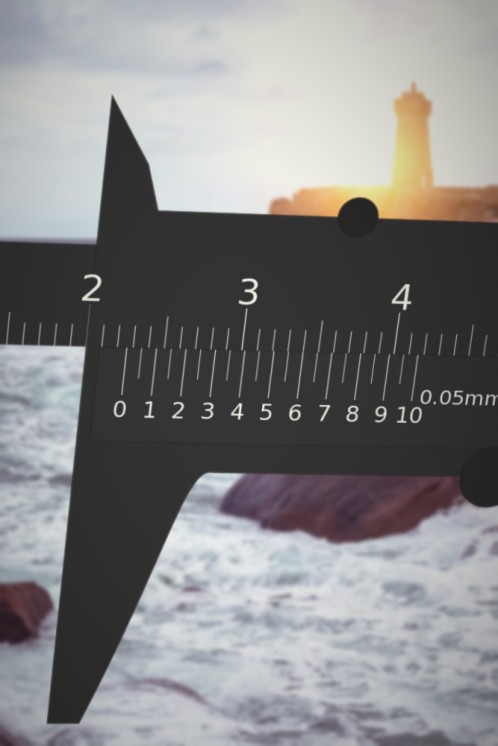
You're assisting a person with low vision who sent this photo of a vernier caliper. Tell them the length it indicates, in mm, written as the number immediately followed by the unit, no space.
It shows 22.6mm
